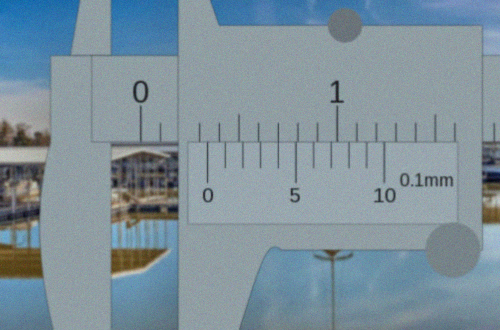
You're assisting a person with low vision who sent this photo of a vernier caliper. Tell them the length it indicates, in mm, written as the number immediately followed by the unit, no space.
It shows 3.4mm
